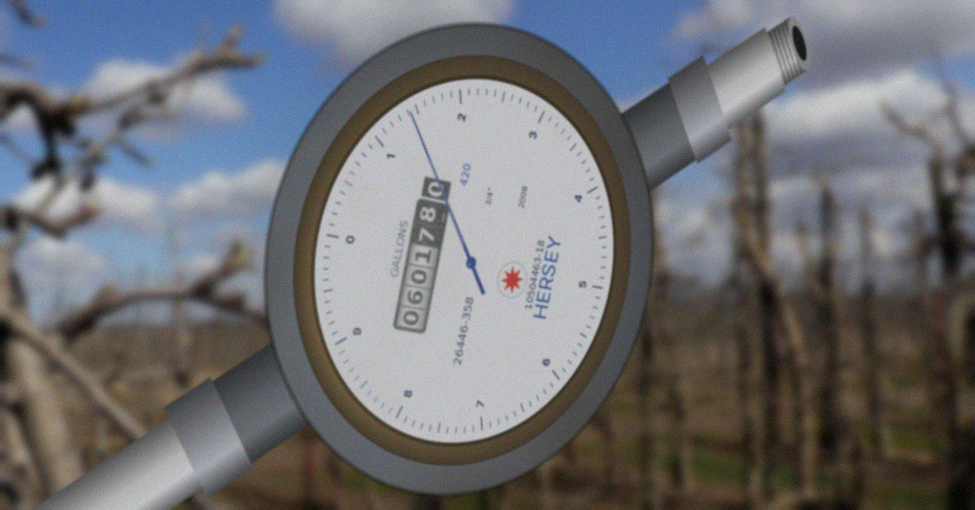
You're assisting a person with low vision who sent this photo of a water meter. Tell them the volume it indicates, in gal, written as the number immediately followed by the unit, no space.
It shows 601781.4gal
